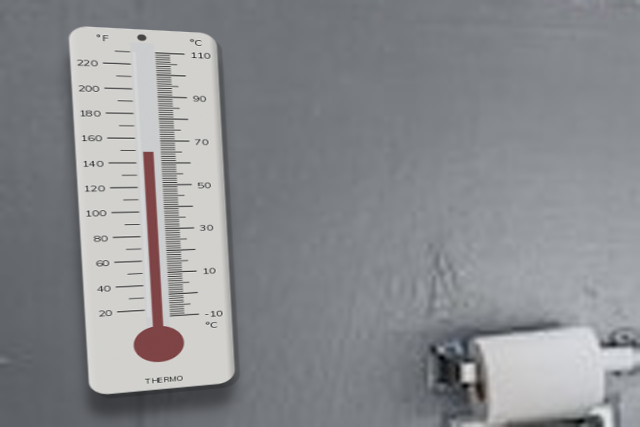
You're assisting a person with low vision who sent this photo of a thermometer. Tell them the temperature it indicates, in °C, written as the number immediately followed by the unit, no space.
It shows 65°C
